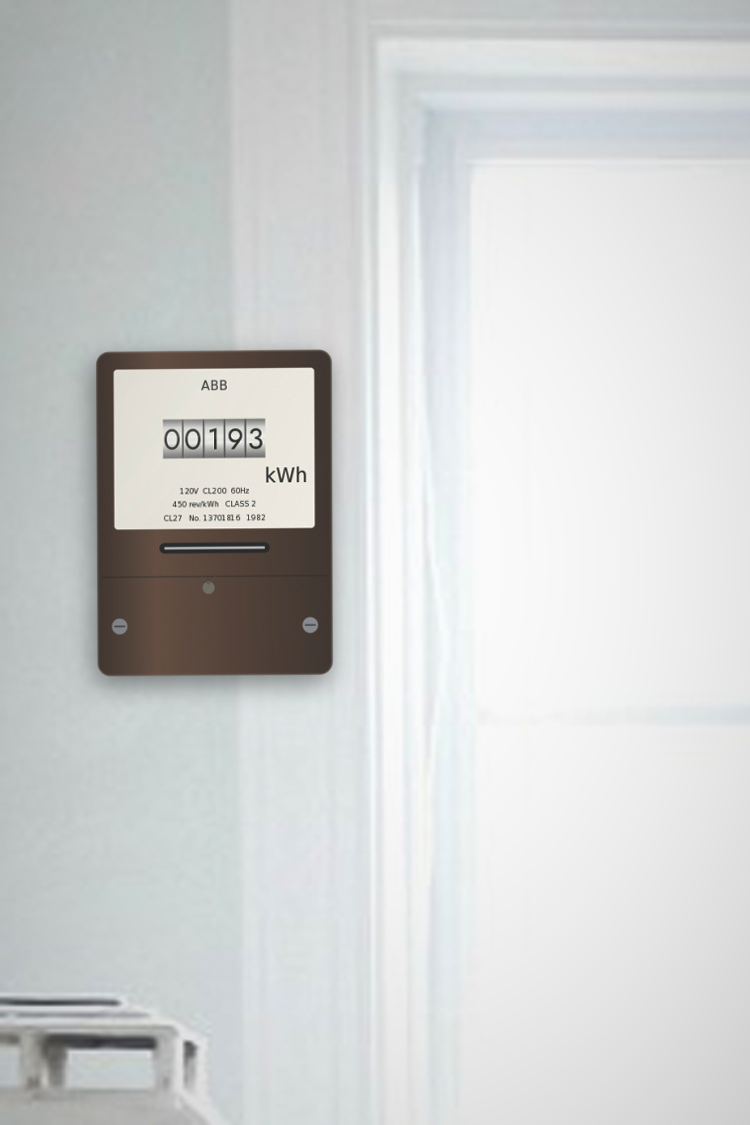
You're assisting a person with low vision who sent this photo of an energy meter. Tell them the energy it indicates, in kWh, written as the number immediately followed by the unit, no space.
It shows 193kWh
